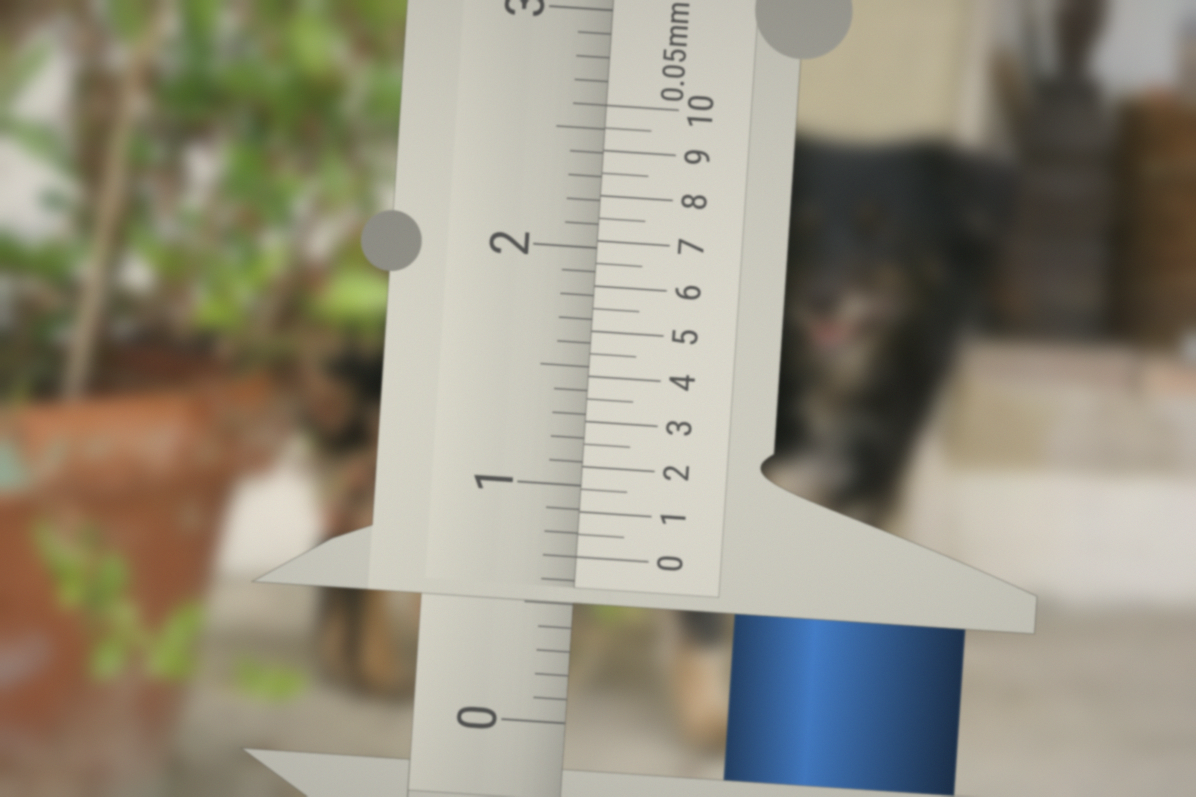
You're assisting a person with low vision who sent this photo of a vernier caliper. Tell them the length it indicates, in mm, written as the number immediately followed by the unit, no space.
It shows 7.0mm
